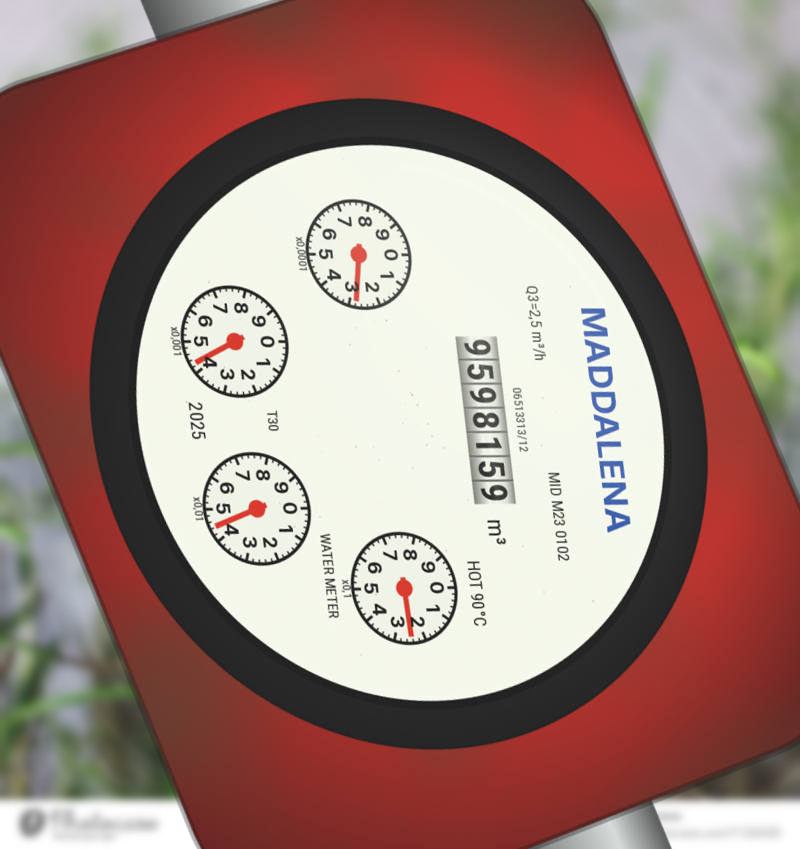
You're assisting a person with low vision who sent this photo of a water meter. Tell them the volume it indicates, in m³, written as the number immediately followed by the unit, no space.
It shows 9598159.2442m³
